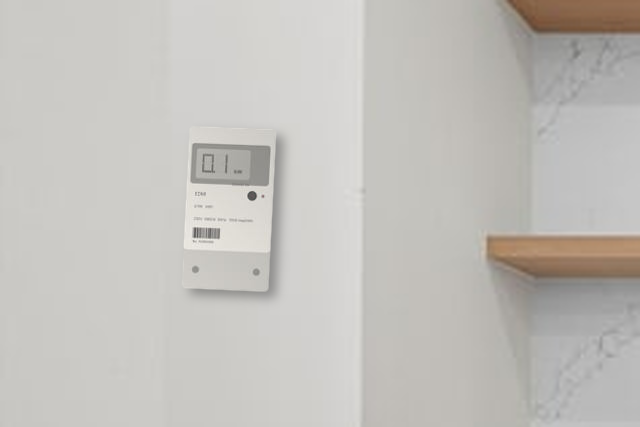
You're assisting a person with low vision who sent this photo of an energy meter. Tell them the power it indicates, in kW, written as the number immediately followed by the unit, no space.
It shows 0.1kW
